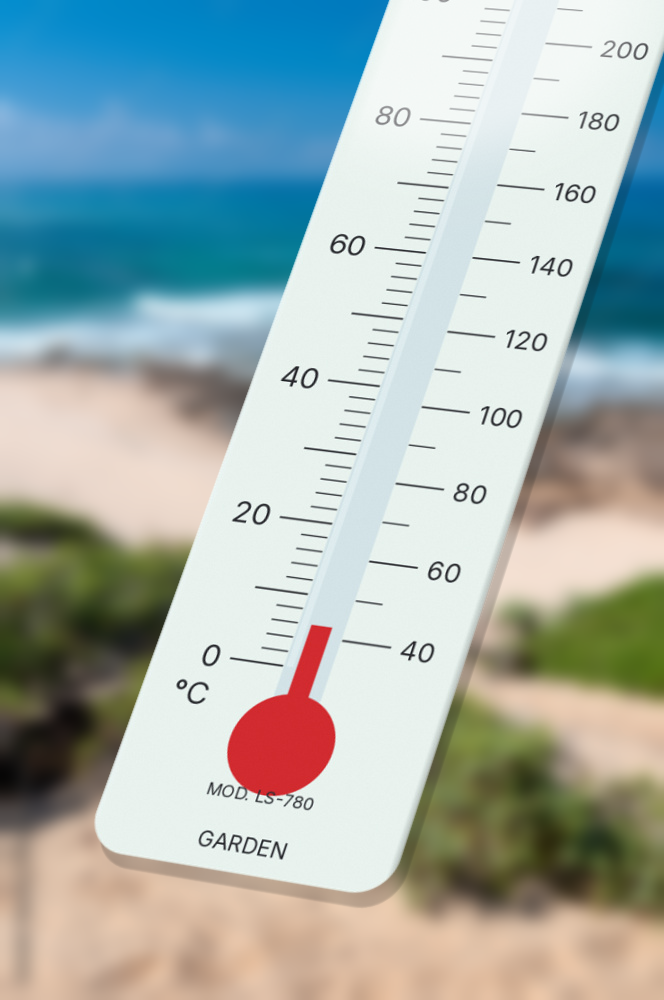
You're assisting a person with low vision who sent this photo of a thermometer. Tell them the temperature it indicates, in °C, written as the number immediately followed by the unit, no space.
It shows 6°C
